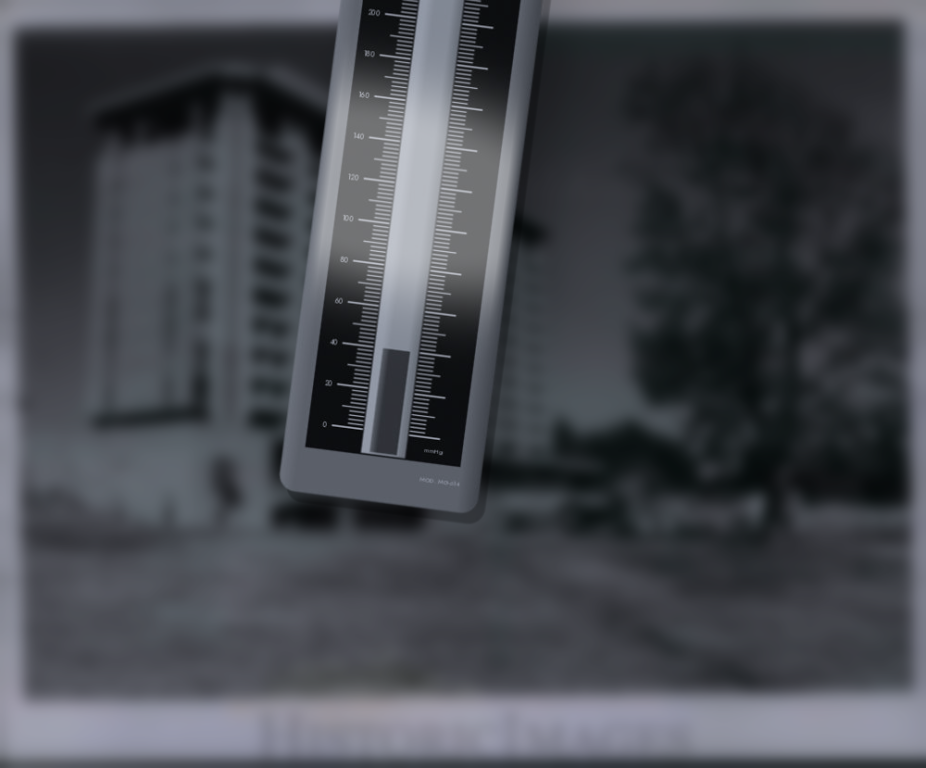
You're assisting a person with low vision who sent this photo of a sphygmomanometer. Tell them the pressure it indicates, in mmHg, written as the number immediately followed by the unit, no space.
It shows 40mmHg
